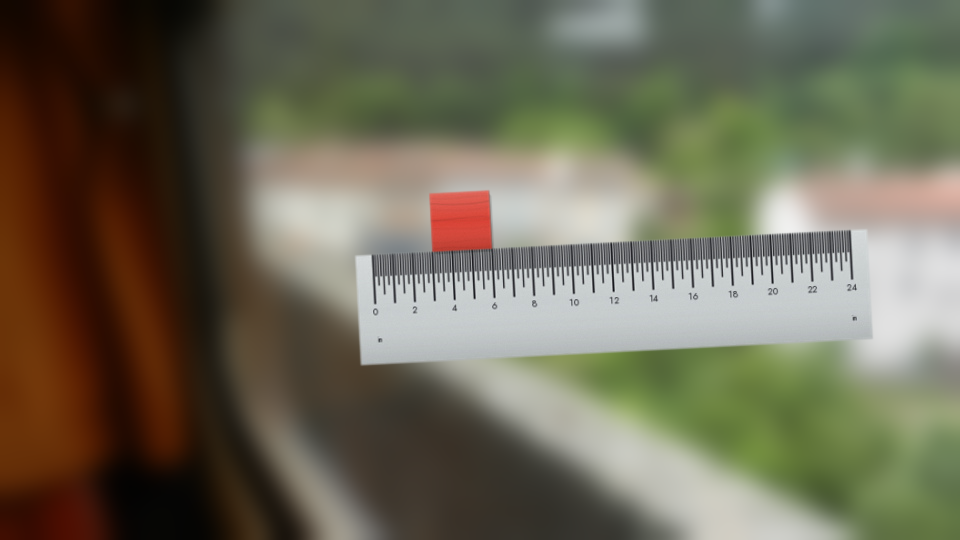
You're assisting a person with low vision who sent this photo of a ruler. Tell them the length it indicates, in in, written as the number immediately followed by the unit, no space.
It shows 3in
